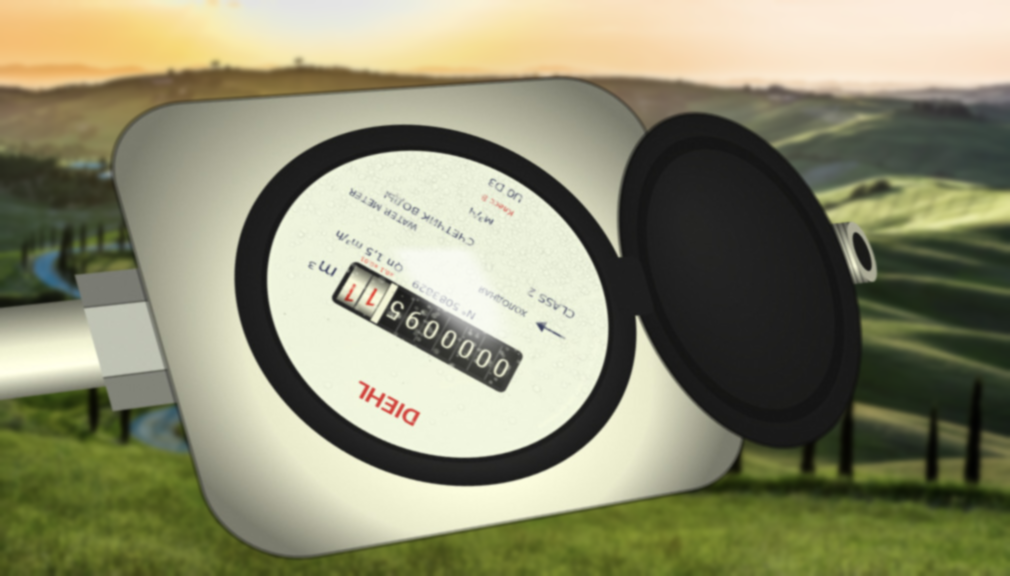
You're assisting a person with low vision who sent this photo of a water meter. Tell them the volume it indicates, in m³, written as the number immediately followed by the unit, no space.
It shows 95.11m³
